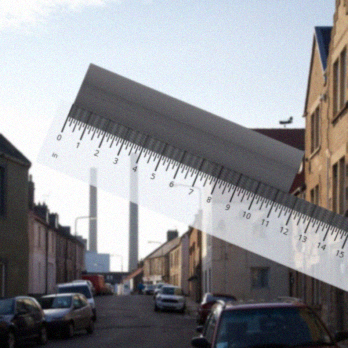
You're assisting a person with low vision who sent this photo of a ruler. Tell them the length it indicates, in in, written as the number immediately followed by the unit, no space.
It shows 11.5in
